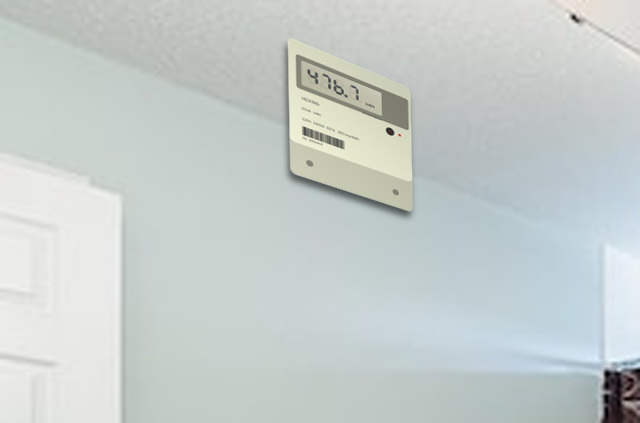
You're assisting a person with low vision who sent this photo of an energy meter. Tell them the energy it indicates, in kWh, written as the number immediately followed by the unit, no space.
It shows 476.7kWh
